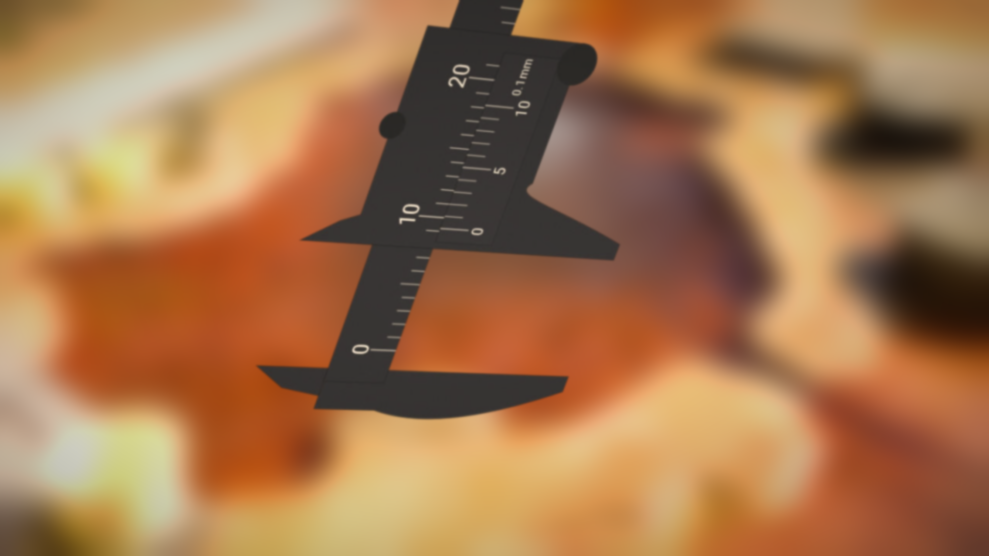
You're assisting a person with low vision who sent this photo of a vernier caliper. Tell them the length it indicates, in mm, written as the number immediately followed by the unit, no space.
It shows 9.2mm
